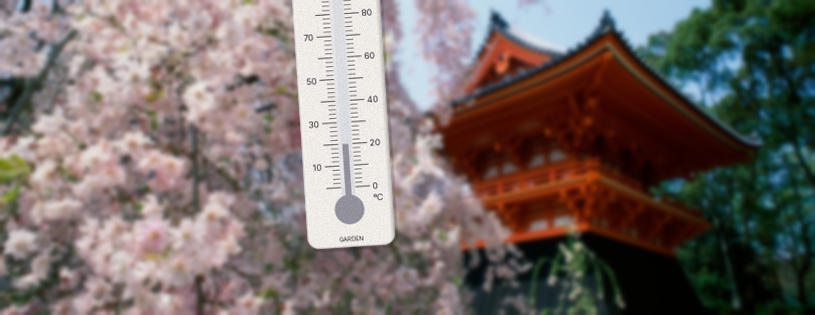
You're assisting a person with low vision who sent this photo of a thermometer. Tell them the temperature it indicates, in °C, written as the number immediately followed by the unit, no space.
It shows 20°C
